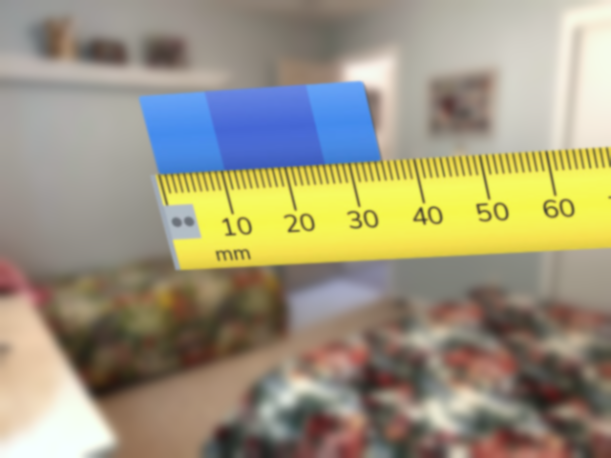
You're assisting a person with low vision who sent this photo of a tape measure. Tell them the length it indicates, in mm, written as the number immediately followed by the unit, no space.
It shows 35mm
